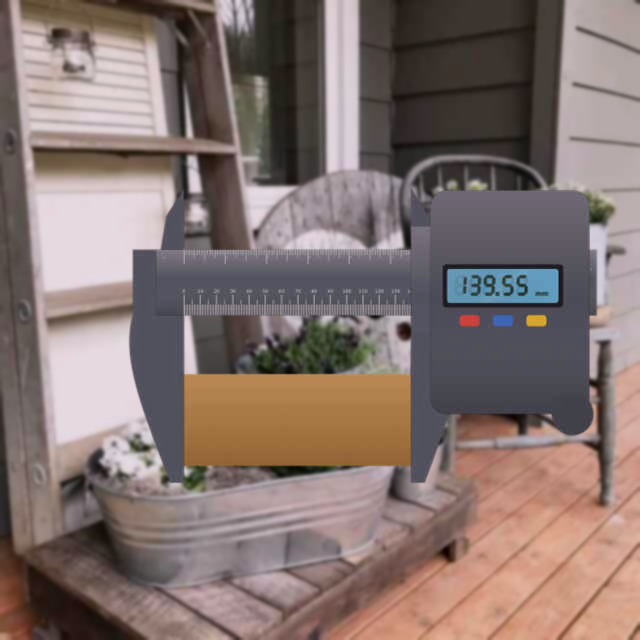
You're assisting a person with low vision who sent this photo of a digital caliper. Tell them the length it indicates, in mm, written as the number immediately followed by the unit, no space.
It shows 139.55mm
